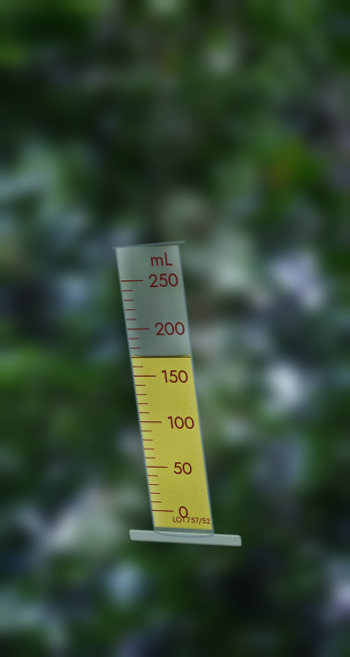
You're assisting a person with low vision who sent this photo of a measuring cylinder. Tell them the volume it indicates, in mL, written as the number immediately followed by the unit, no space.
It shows 170mL
